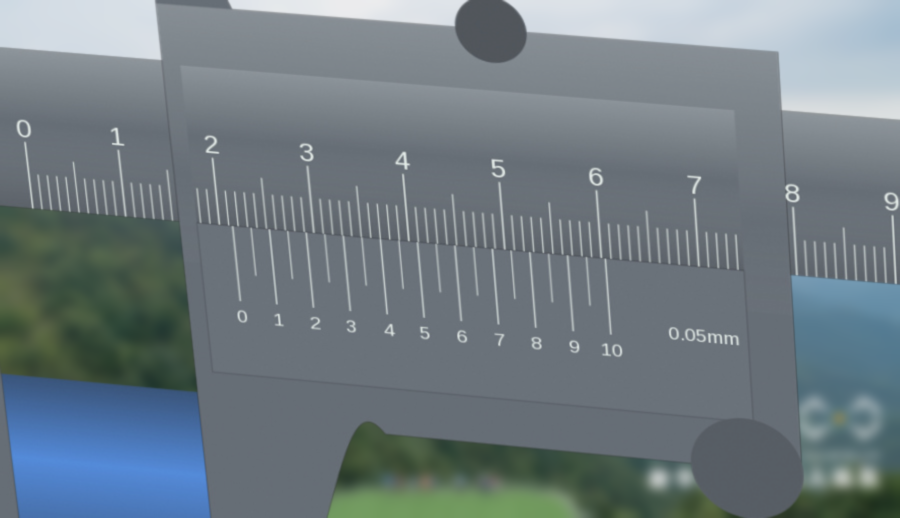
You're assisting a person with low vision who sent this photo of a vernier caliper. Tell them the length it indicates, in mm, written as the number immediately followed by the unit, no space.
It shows 21.4mm
